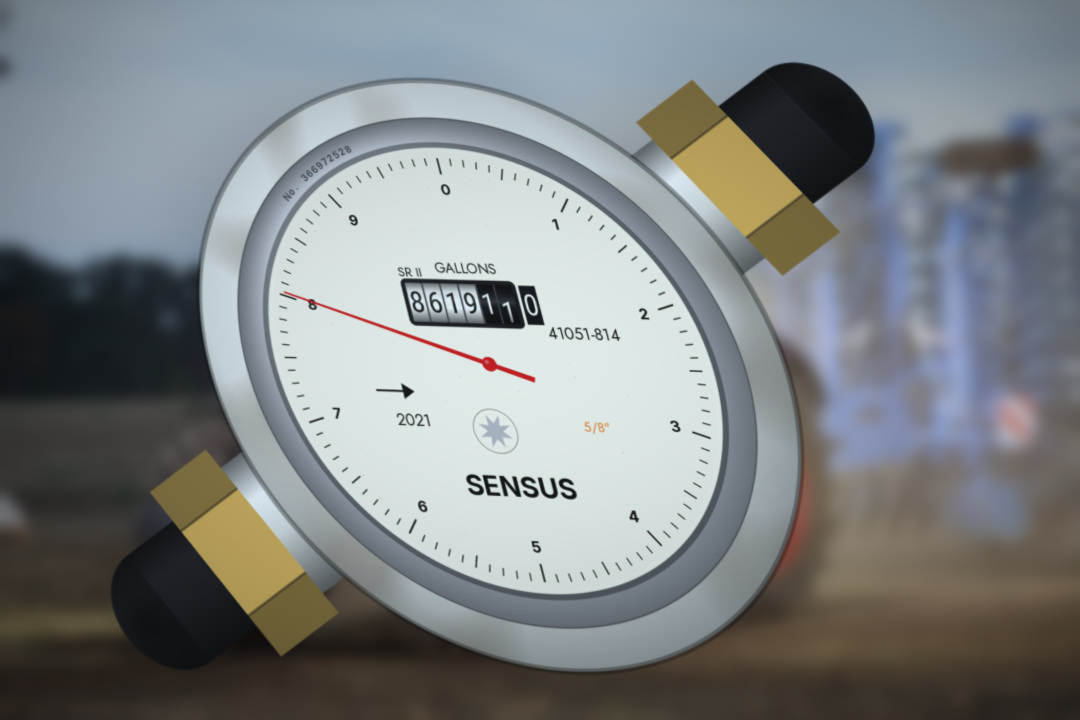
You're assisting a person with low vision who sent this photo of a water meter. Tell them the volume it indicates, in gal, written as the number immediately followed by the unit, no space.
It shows 8619108.0gal
